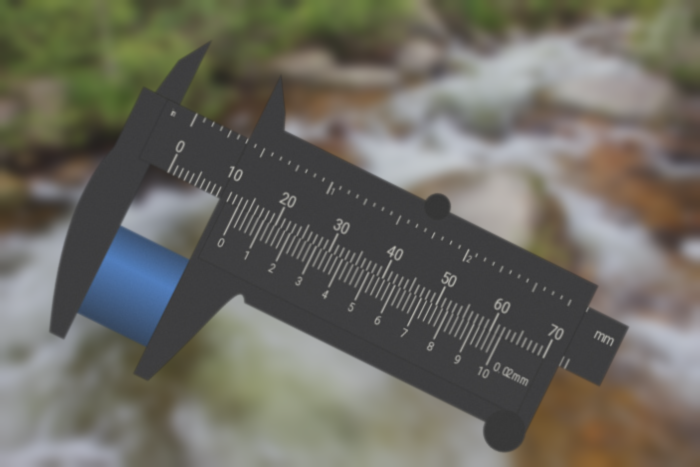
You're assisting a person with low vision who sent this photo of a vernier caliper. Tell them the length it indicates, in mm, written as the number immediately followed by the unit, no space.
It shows 13.0mm
